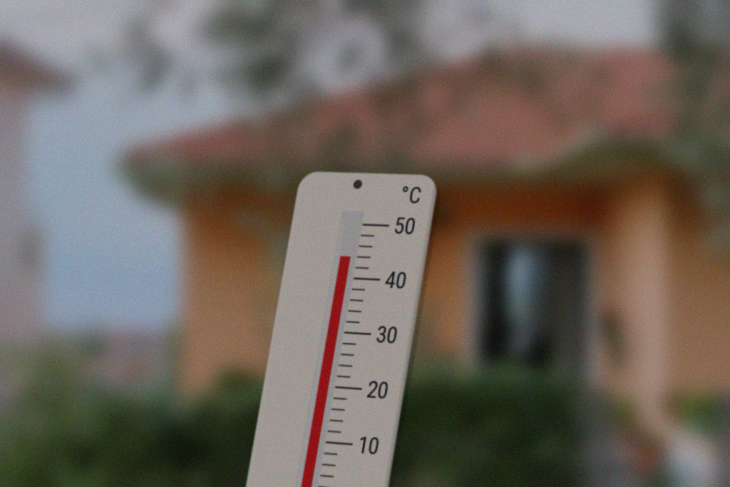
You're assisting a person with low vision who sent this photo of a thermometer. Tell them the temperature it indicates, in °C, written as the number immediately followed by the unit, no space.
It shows 44°C
